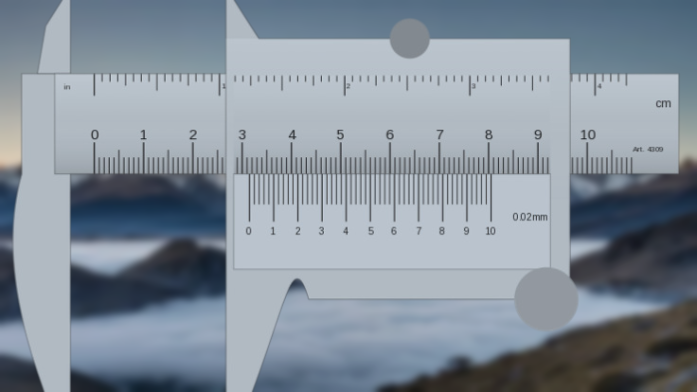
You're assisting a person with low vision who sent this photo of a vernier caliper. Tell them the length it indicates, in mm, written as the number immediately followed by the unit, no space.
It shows 31.5mm
